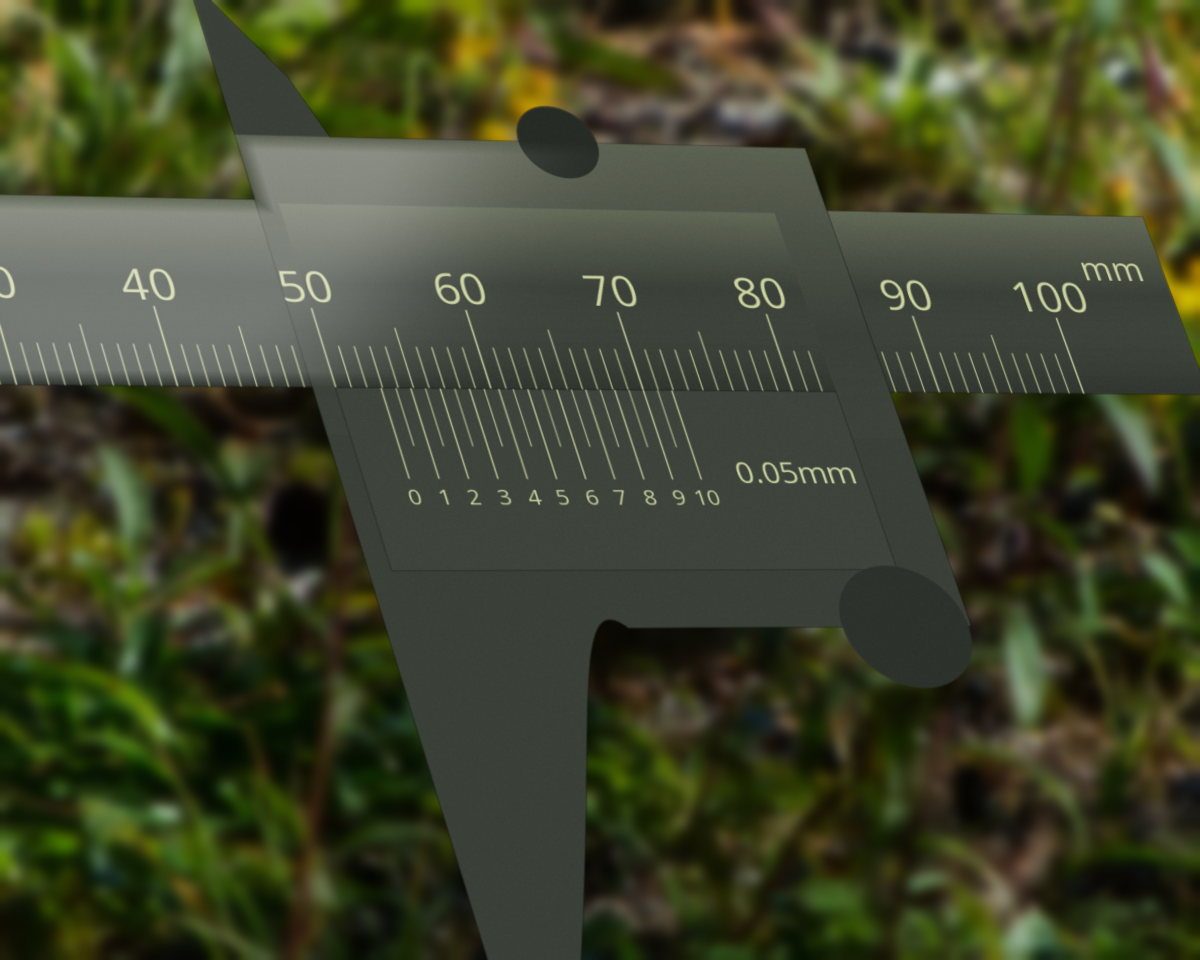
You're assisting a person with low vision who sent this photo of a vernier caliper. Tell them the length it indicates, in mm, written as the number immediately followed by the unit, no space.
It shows 52.9mm
